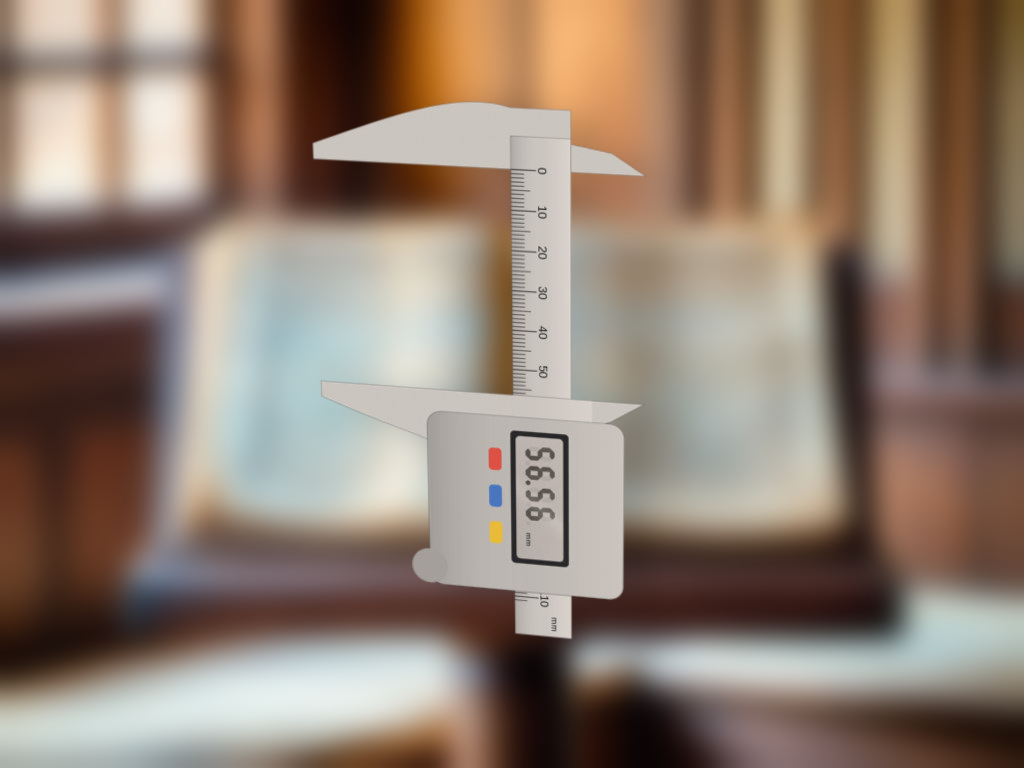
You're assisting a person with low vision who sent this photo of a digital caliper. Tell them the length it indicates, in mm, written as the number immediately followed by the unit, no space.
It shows 56.56mm
